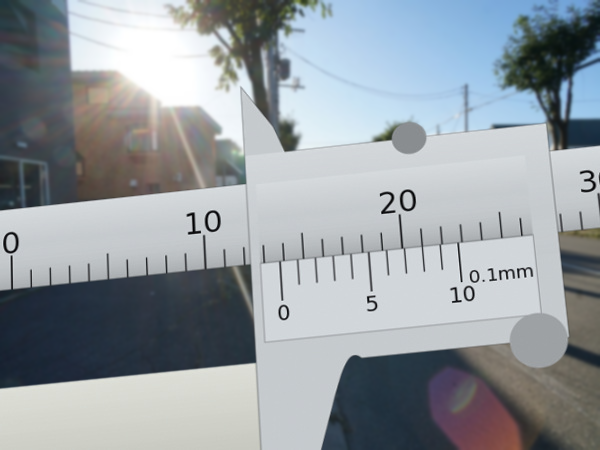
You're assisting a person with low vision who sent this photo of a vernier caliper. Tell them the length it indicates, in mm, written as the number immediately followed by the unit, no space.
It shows 13.8mm
